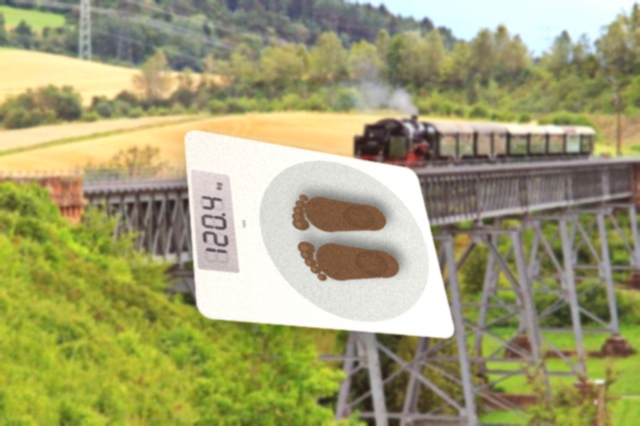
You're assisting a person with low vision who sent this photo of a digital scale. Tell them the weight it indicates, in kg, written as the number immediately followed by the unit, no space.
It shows 120.4kg
